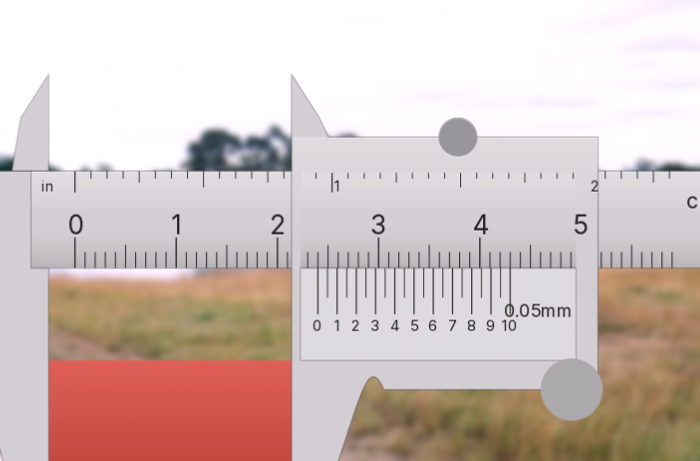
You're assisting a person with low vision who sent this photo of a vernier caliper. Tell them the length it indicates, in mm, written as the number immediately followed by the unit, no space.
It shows 24.0mm
